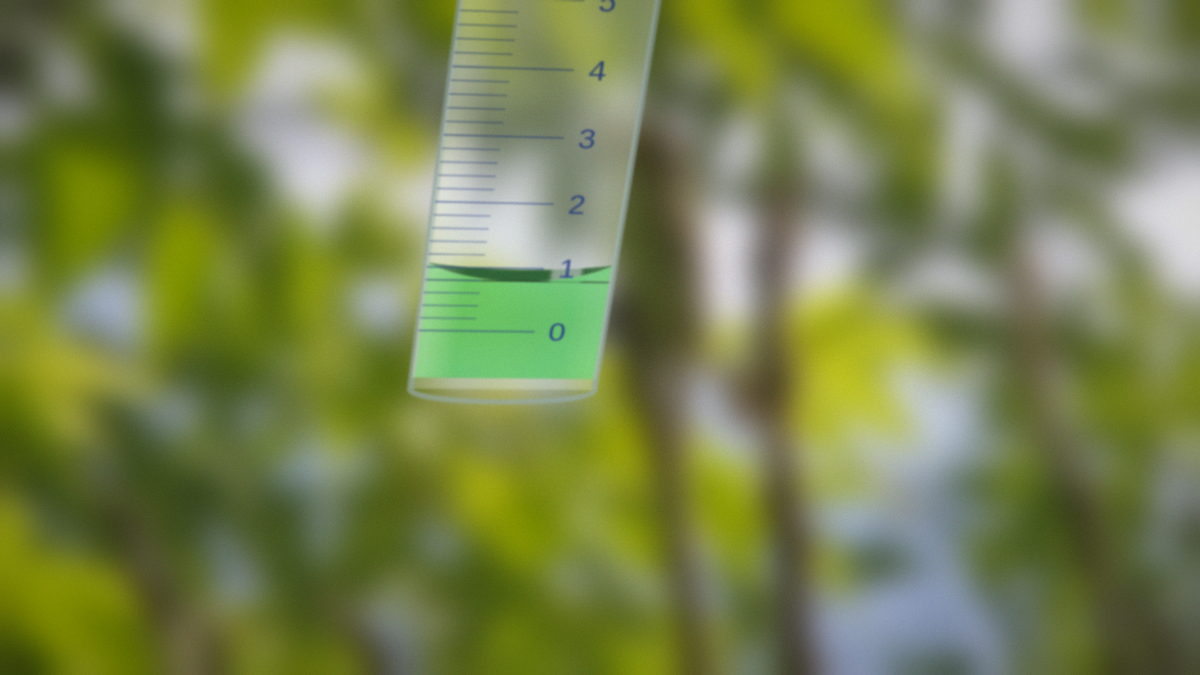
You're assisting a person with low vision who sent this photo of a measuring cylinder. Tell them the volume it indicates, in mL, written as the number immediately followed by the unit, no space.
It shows 0.8mL
